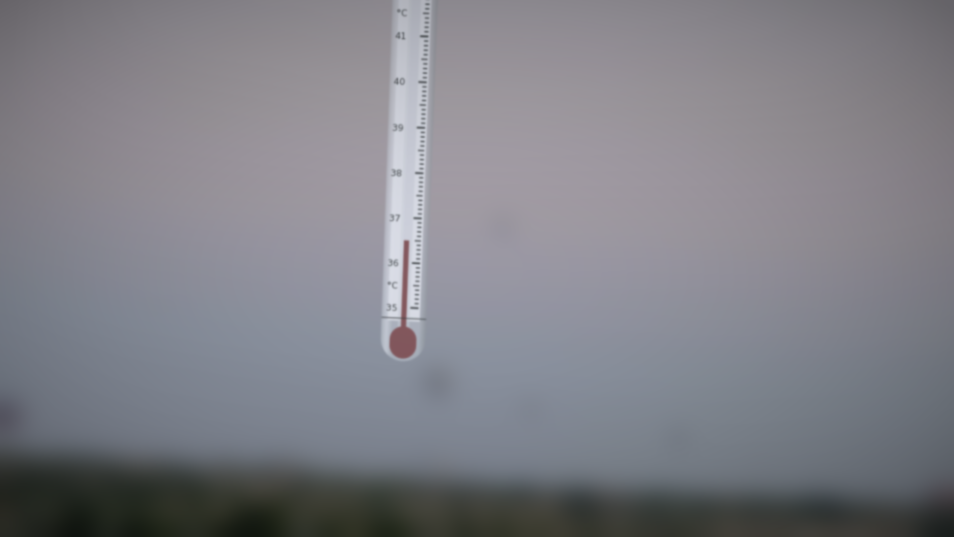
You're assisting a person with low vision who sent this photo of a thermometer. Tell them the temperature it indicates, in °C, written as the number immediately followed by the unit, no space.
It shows 36.5°C
